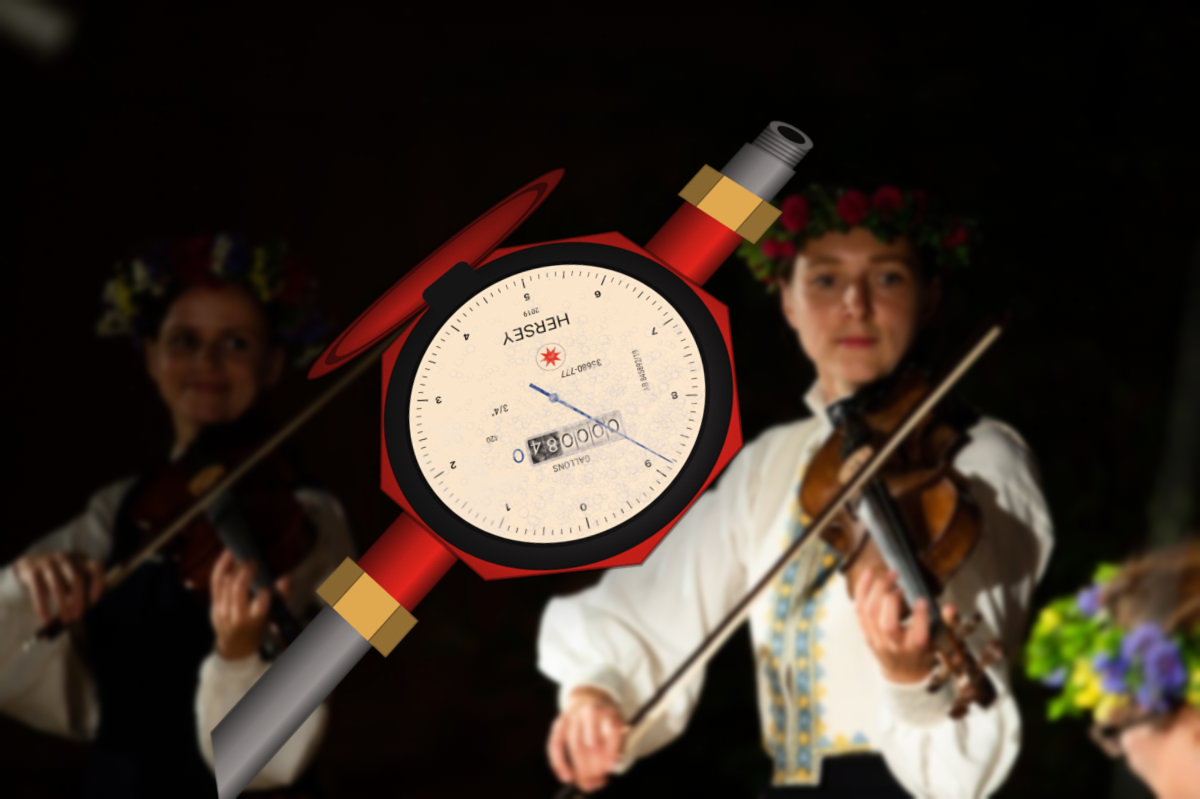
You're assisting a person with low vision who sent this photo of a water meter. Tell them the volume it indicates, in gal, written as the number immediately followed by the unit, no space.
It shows 838.8gal
